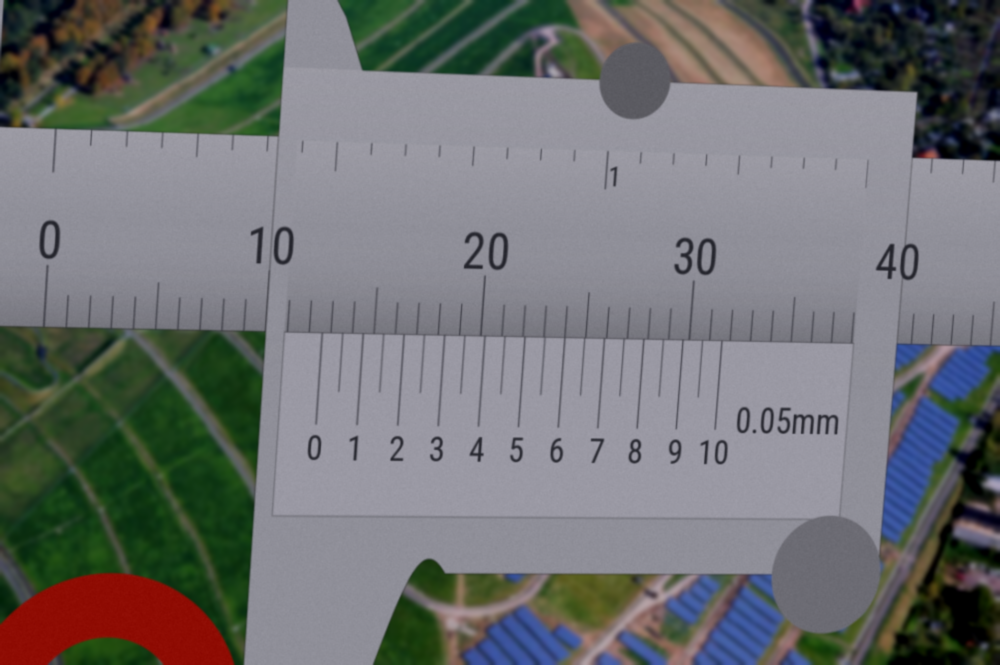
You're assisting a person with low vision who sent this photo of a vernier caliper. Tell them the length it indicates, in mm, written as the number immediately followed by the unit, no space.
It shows 12.6mm
